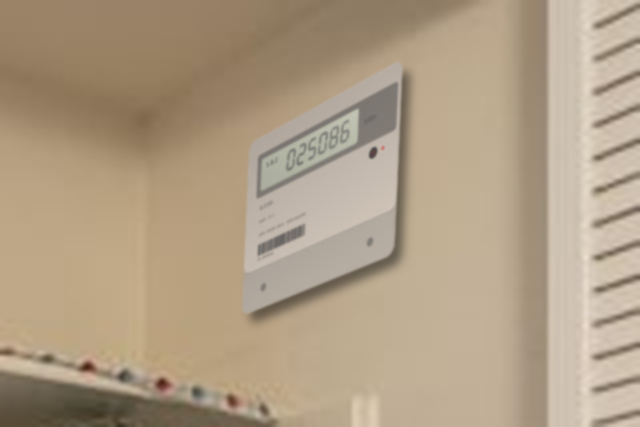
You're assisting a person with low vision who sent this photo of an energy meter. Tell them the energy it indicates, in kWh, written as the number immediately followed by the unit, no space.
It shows 25086kWh
